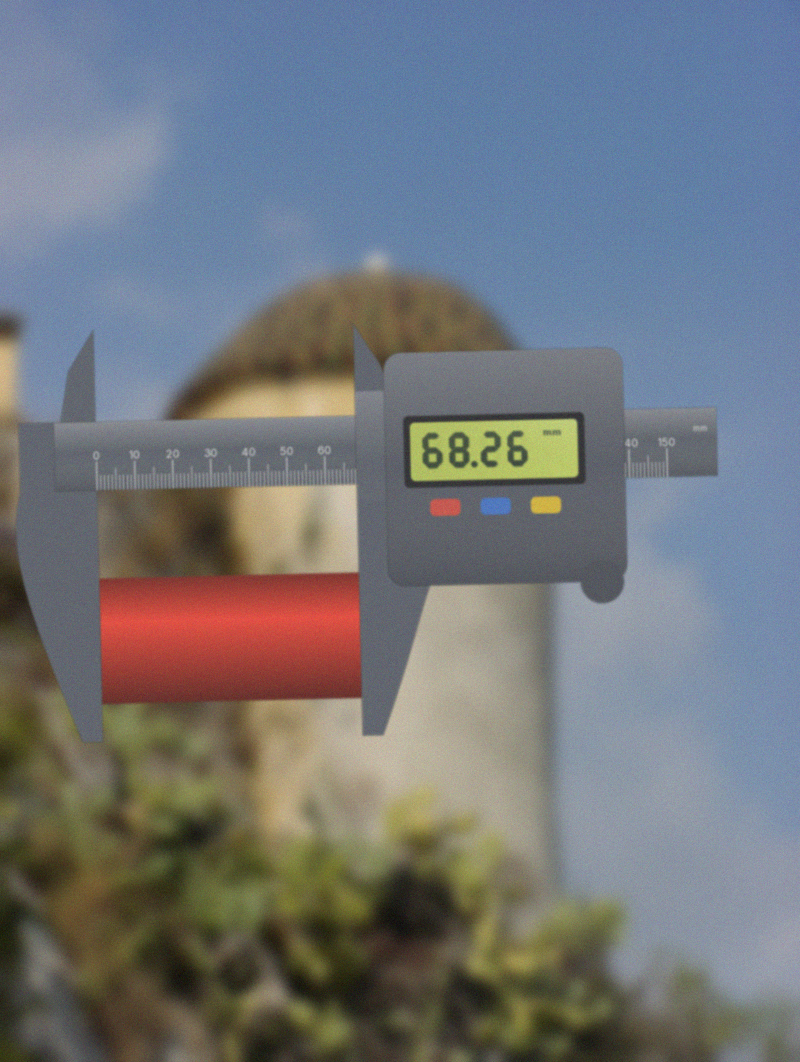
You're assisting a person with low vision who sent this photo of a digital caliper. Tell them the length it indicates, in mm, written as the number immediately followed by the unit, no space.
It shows 68.26mm
